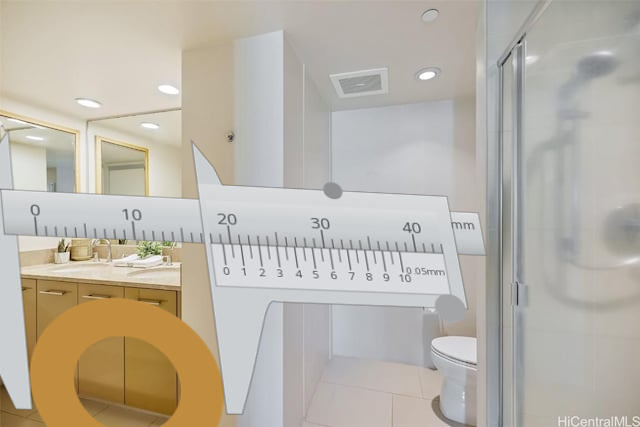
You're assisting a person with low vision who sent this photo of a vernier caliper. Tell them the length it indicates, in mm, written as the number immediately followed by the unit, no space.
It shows 19.2mm
